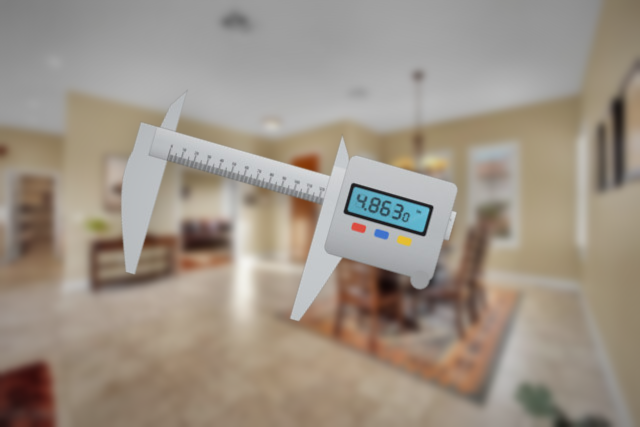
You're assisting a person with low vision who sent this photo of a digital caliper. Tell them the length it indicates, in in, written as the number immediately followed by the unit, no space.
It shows 4.8630in
